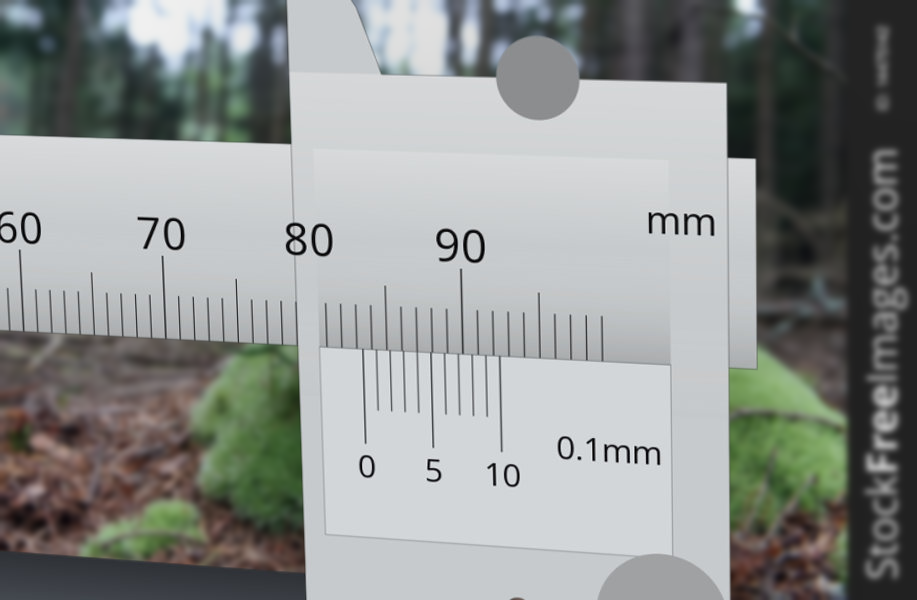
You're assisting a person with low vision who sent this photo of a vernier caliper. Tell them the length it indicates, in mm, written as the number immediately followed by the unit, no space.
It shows 83.4mm
